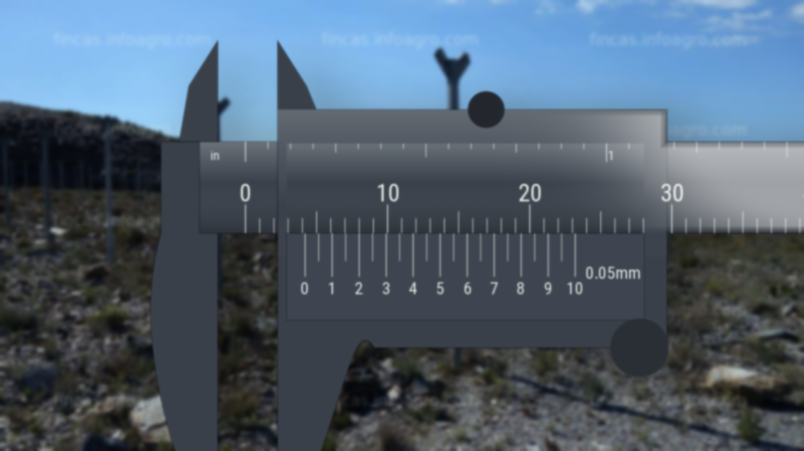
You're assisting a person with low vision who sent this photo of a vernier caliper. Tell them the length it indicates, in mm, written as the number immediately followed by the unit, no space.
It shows 4.2mm
